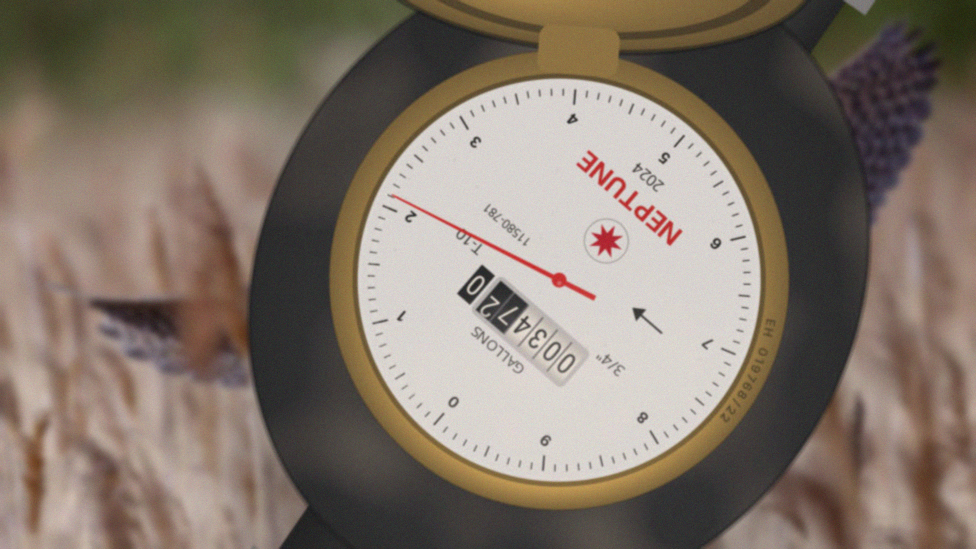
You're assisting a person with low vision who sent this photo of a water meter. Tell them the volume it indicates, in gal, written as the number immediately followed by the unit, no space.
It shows 34722.1gal
